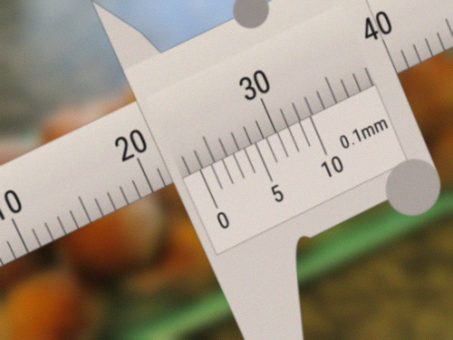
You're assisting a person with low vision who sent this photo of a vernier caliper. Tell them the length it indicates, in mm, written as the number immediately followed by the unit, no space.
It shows 23.8mm
